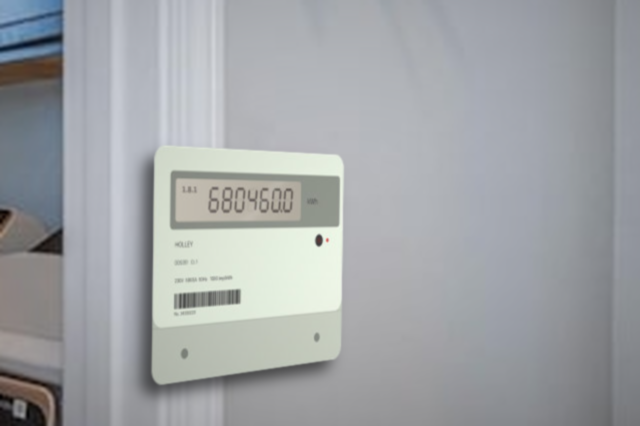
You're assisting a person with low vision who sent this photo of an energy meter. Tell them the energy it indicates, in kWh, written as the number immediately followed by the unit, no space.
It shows 680460.0kWh
